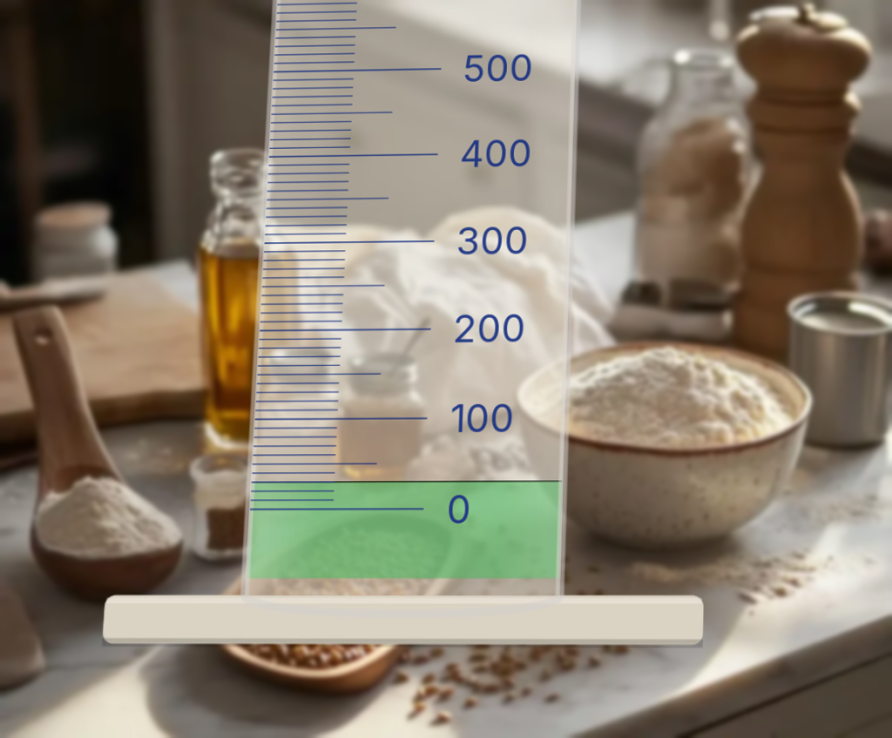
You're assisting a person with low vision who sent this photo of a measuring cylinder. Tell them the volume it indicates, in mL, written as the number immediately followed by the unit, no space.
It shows 30mL
